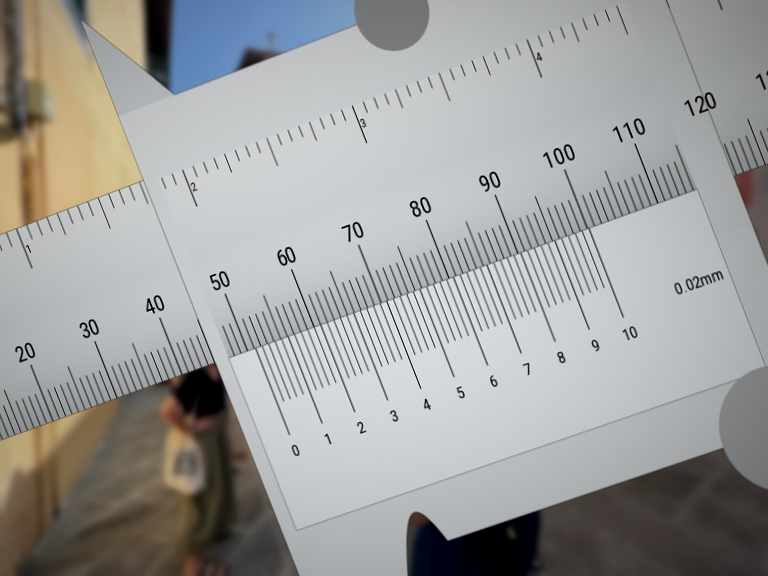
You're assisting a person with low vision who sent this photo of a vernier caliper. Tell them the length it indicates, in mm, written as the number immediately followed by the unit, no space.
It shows 51.2mm
